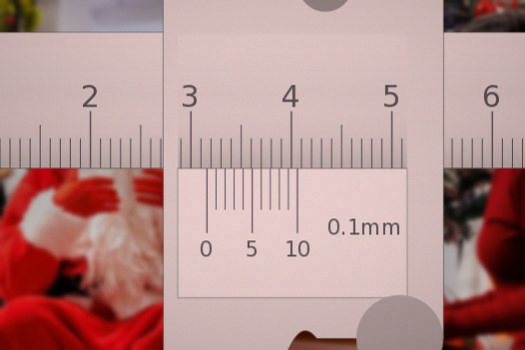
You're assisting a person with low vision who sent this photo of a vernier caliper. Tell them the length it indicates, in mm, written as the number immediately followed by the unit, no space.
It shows 31.6mm
